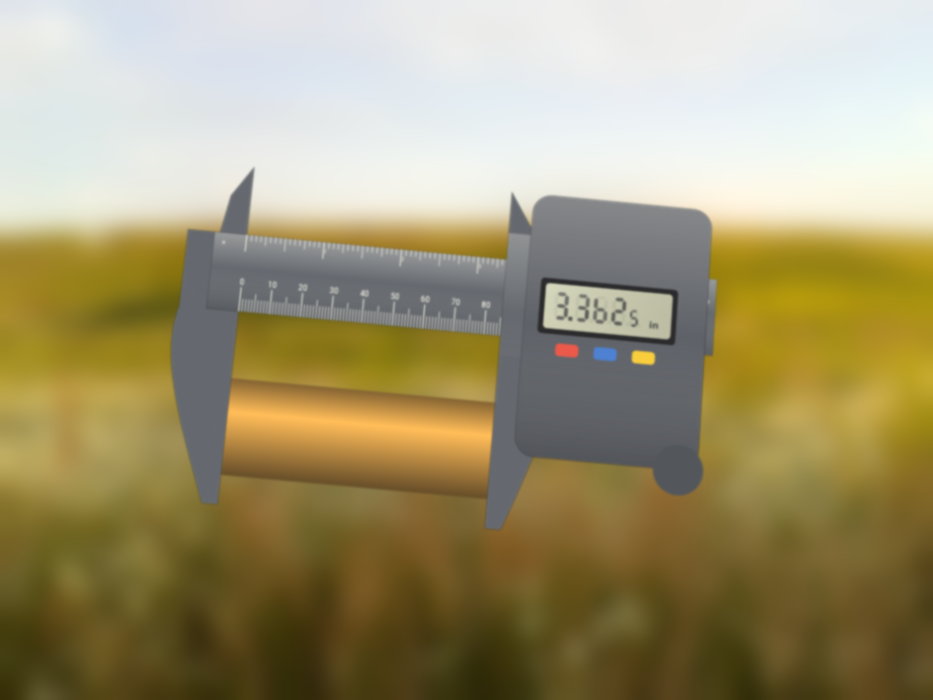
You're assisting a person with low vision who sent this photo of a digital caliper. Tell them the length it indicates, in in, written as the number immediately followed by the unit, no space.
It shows 3.3625in
